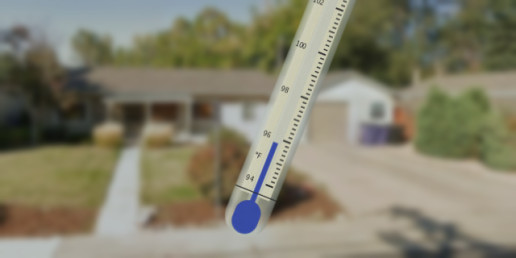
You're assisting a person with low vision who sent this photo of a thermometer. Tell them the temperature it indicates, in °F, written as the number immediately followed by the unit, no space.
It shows 95.8°F
